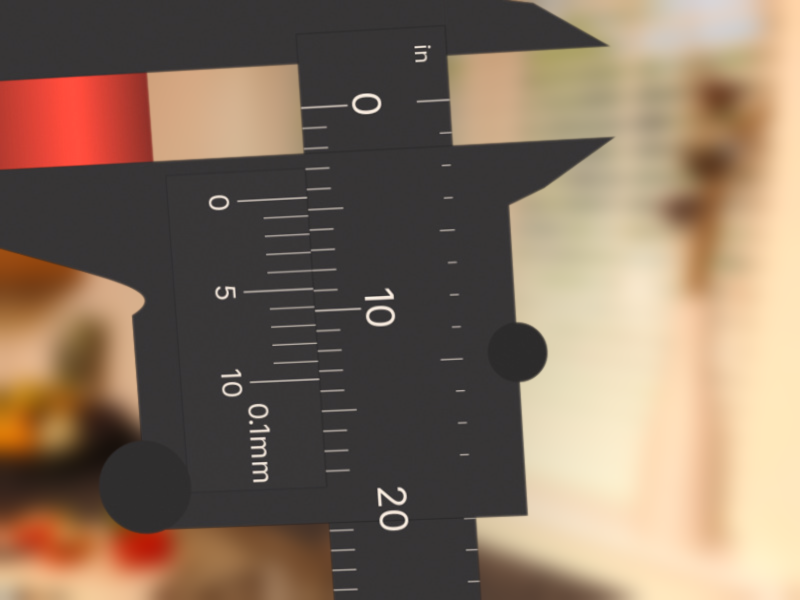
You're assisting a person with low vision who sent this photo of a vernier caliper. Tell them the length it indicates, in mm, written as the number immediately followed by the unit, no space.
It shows 4.4mm
